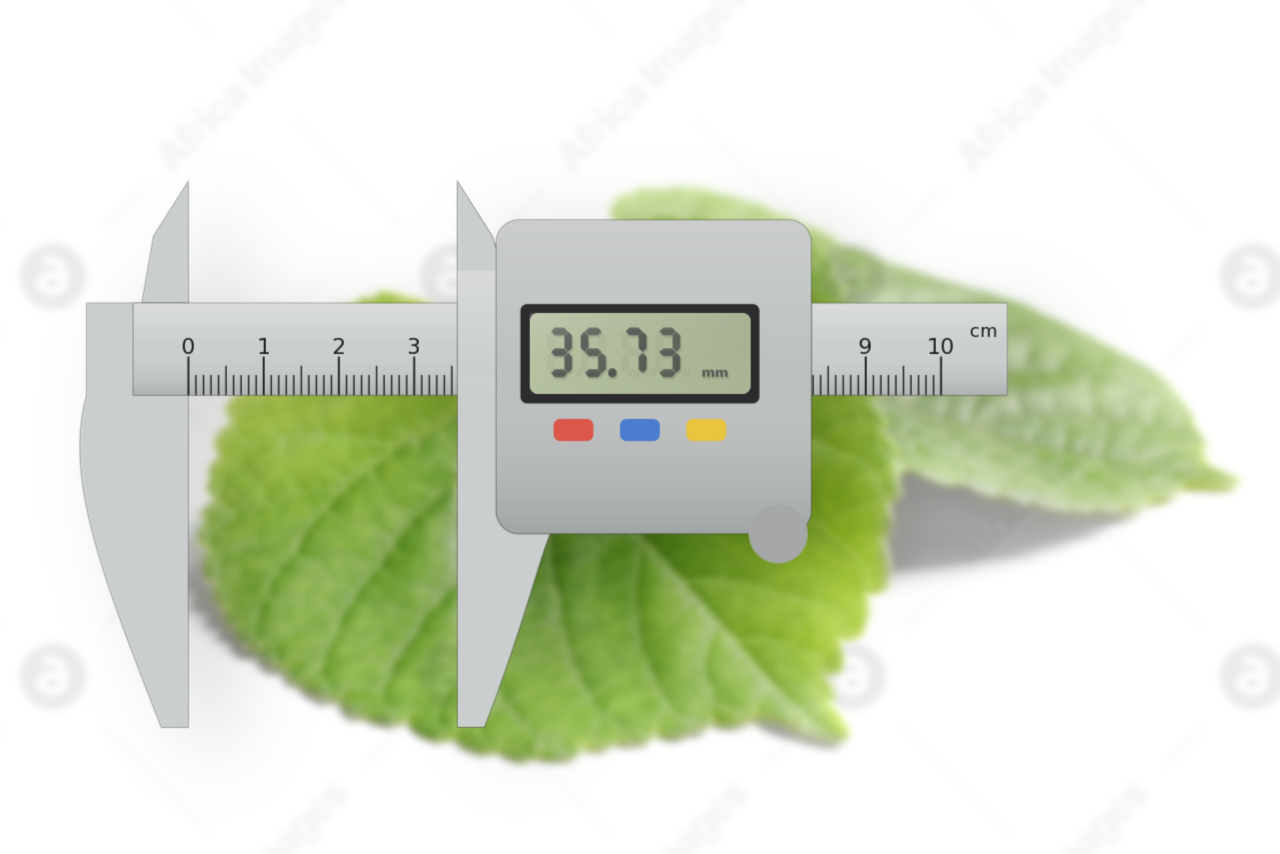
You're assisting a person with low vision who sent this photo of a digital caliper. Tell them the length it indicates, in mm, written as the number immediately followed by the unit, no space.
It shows 35.73mm
